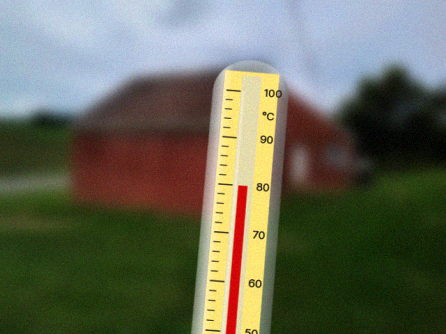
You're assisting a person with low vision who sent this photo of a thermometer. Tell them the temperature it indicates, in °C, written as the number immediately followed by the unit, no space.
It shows 80°C
